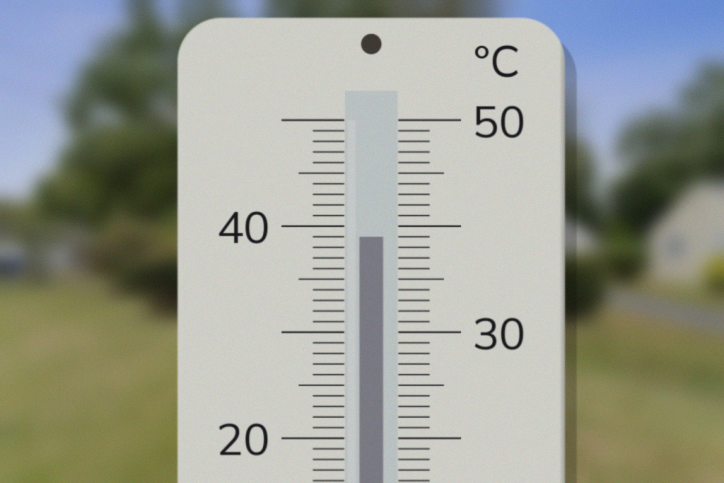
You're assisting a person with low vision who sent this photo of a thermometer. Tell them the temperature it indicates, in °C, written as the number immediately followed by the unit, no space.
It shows 39°C
